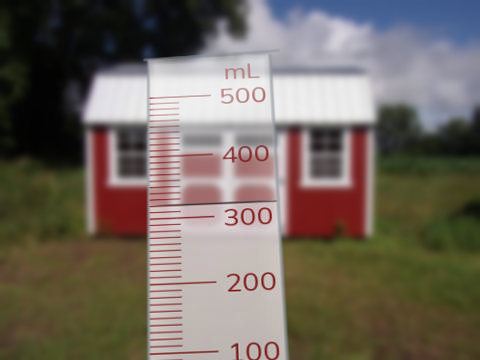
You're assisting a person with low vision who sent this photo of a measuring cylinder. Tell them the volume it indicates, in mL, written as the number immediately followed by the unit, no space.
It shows 320mL
